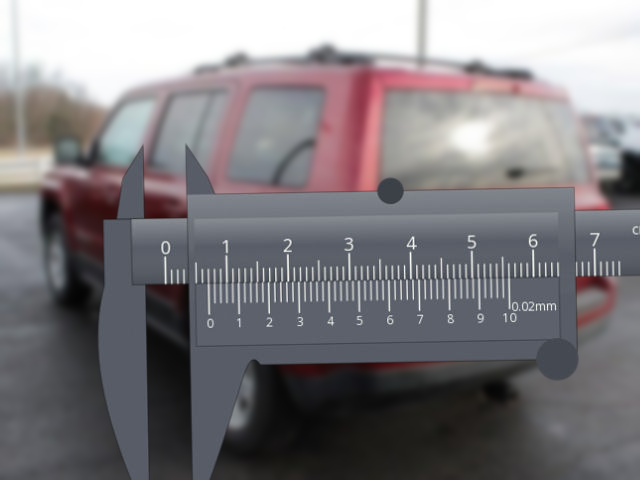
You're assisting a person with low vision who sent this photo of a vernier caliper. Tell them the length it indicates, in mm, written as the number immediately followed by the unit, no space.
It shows 7.0mm
